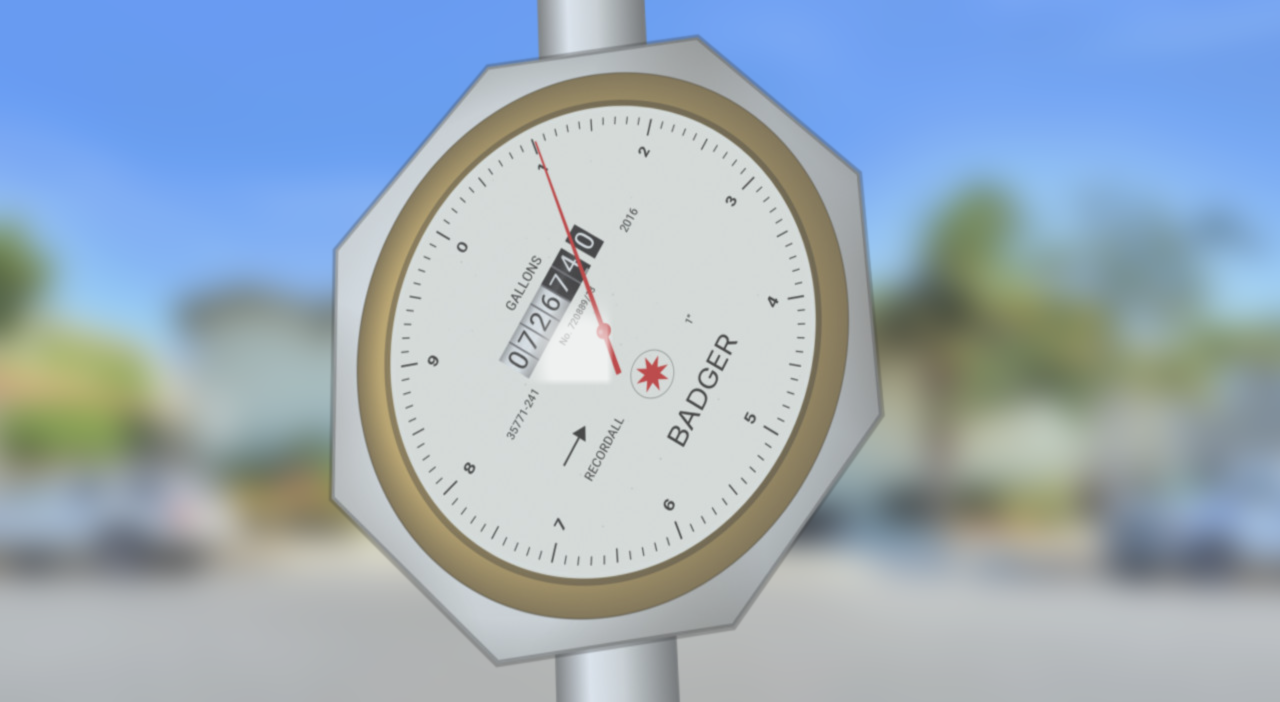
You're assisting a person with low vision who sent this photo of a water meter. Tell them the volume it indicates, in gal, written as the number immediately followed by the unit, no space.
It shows 726741.0gal
